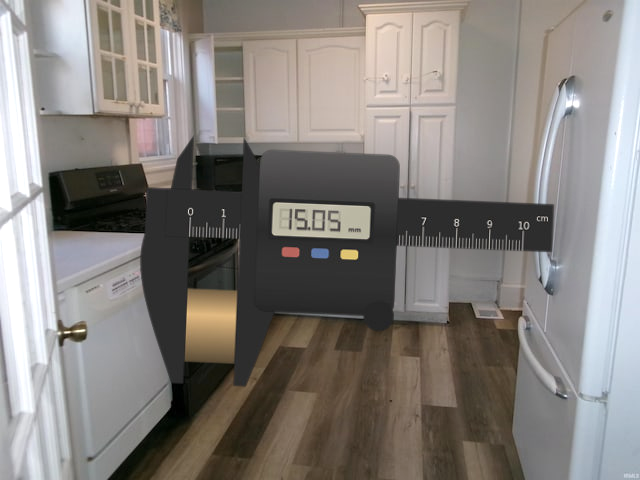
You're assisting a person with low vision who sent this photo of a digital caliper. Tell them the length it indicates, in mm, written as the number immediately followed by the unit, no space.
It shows 15.05mm
